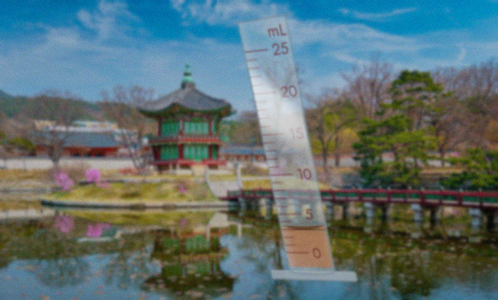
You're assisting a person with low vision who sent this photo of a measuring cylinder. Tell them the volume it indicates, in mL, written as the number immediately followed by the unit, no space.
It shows 3mL
